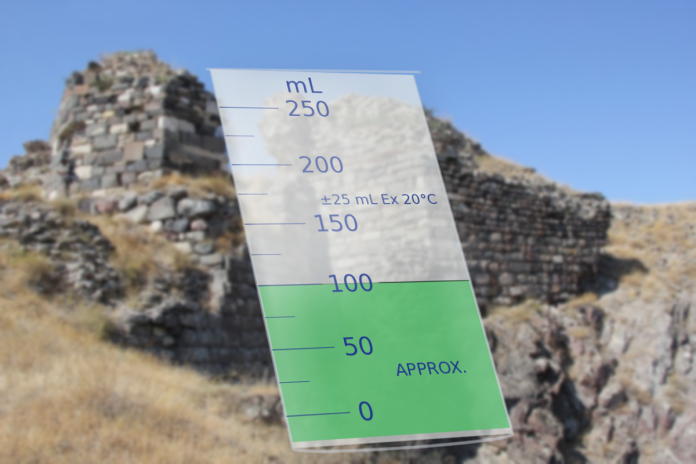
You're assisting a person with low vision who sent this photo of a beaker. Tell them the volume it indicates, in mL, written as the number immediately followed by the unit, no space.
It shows 100mL
